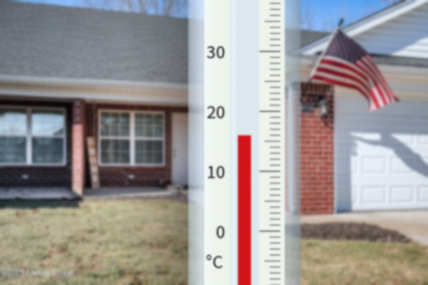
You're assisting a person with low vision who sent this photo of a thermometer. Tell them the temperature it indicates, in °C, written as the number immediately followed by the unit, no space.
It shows 16°C
